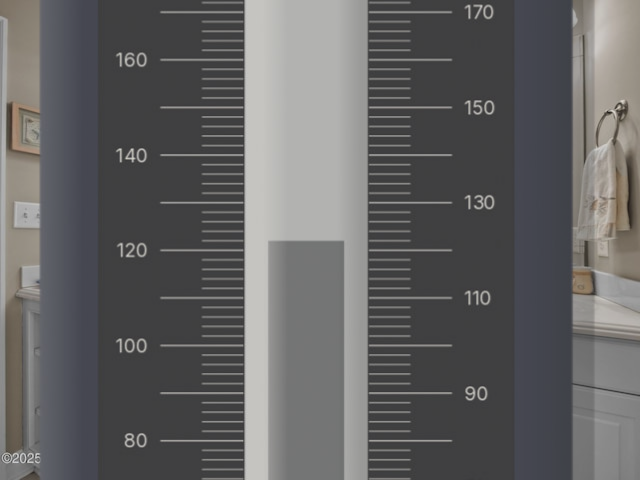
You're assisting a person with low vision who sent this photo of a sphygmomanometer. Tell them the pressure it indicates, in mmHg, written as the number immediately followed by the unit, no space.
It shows 122mmHg
